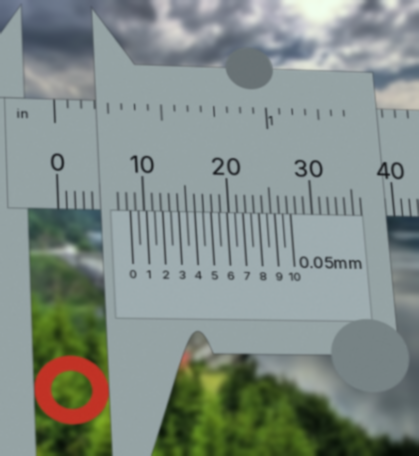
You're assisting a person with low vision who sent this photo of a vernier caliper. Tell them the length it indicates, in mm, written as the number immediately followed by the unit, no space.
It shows 8.4mm
